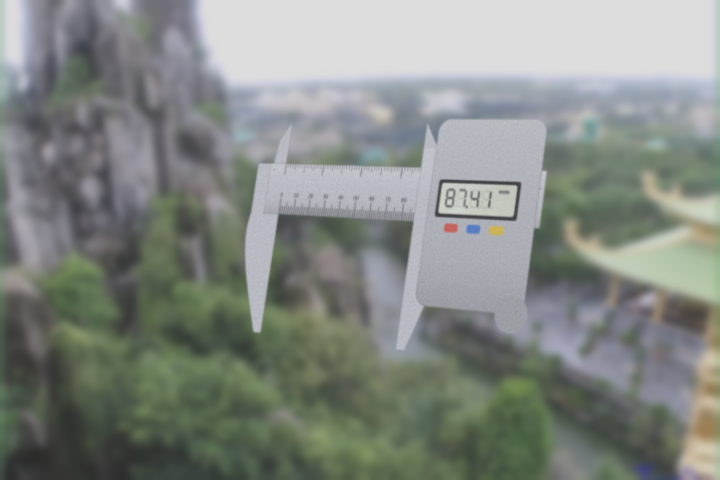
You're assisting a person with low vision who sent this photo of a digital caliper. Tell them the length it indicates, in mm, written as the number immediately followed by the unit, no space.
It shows 87.41mm
